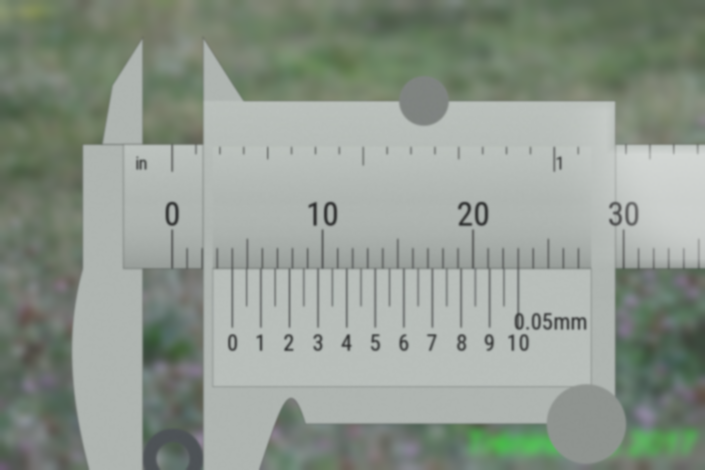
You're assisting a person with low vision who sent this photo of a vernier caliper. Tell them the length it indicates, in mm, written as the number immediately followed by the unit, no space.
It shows 4.0mm
